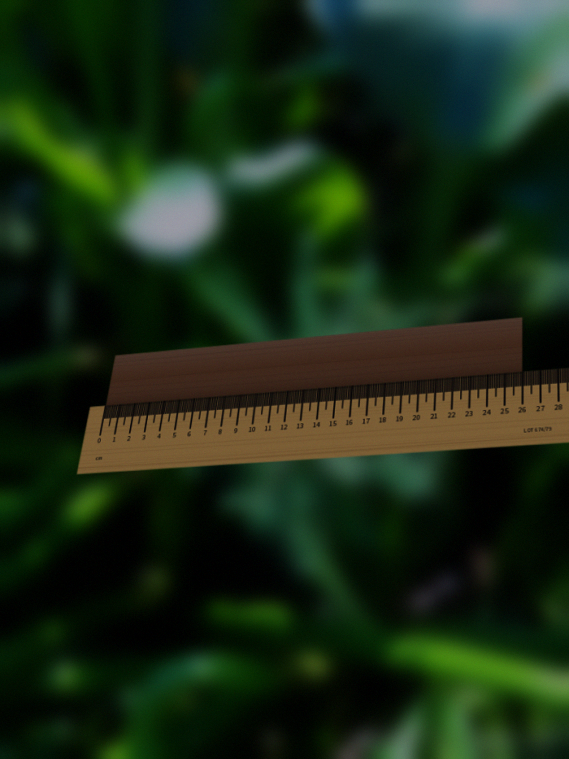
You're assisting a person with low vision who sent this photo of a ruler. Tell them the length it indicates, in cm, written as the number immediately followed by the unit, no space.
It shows 26cm
